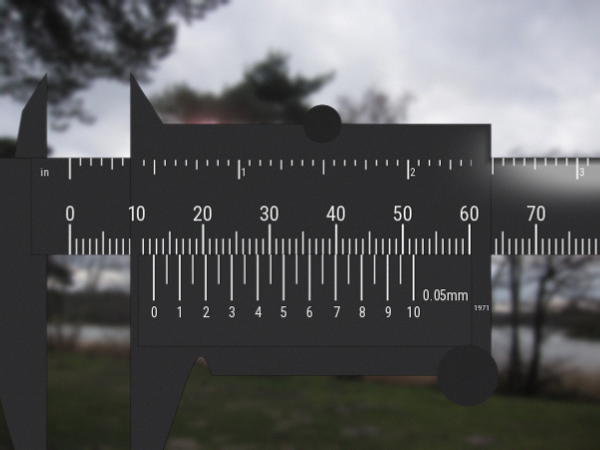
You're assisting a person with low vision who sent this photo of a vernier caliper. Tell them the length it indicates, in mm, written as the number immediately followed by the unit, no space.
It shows 12.6mm
